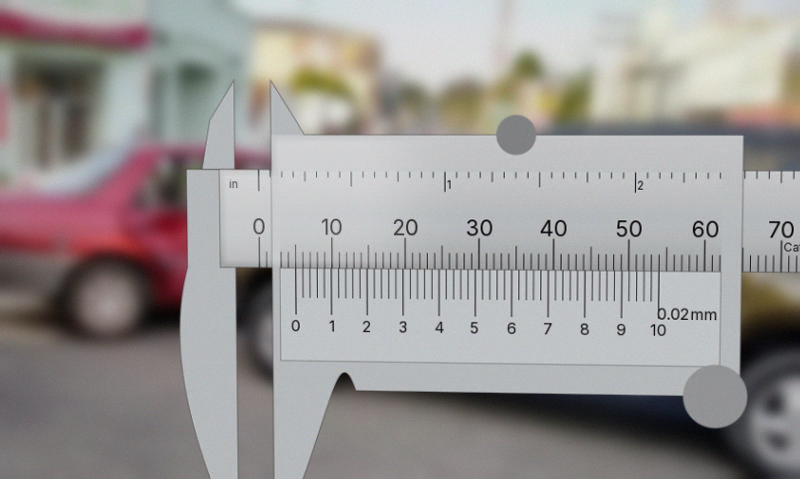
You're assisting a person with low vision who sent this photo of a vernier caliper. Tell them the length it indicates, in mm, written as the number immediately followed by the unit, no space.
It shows 5.0mm
